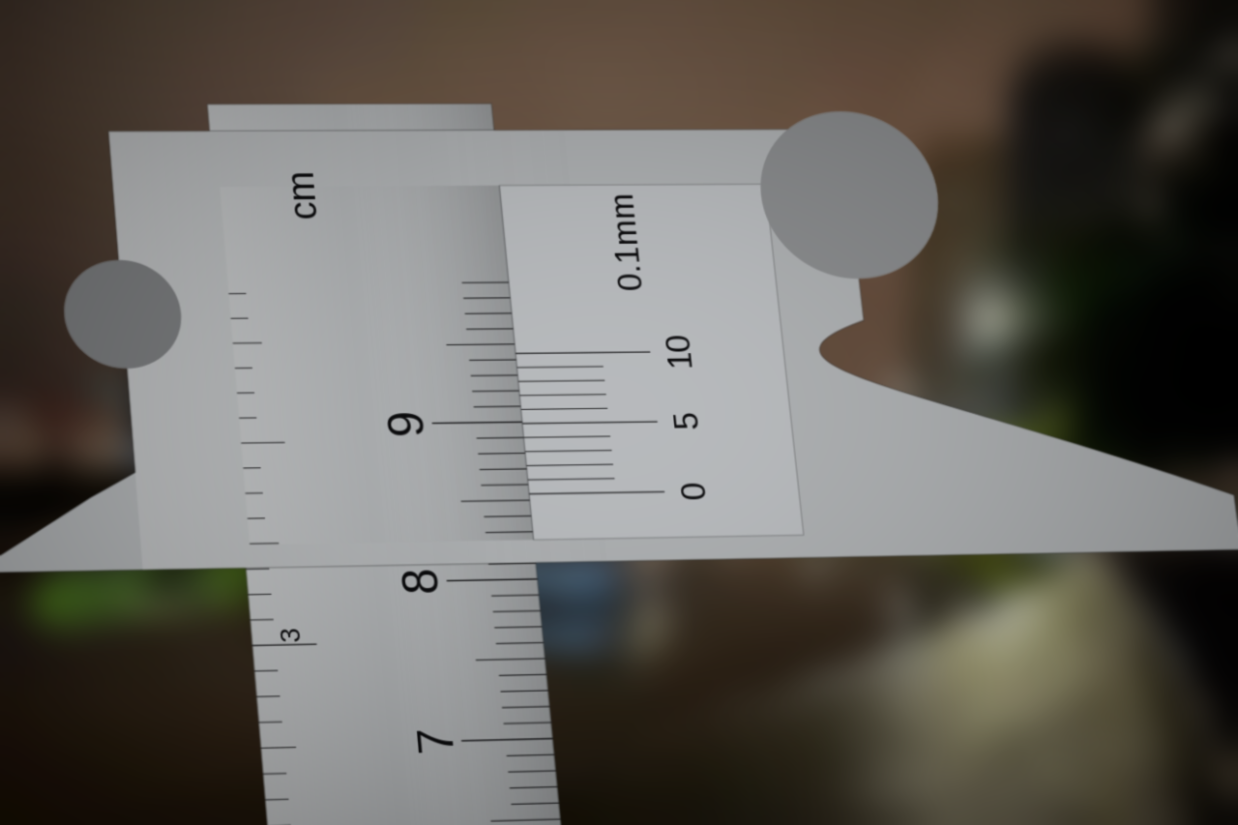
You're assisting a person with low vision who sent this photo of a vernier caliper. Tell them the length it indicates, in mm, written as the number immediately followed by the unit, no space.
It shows 85.4mm
